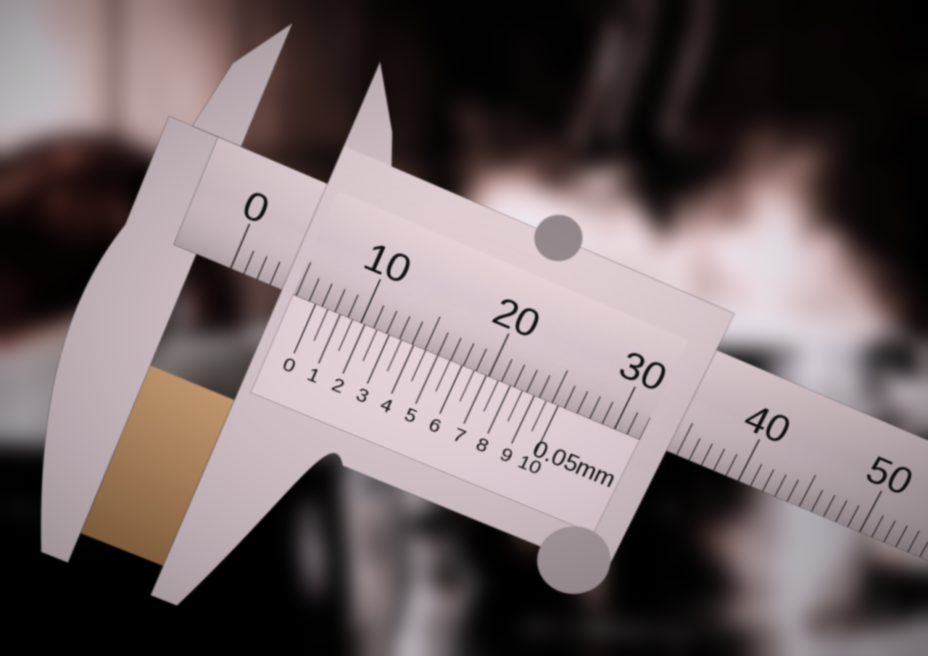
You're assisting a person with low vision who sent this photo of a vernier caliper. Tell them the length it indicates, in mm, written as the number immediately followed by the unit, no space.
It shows 6.5mm
